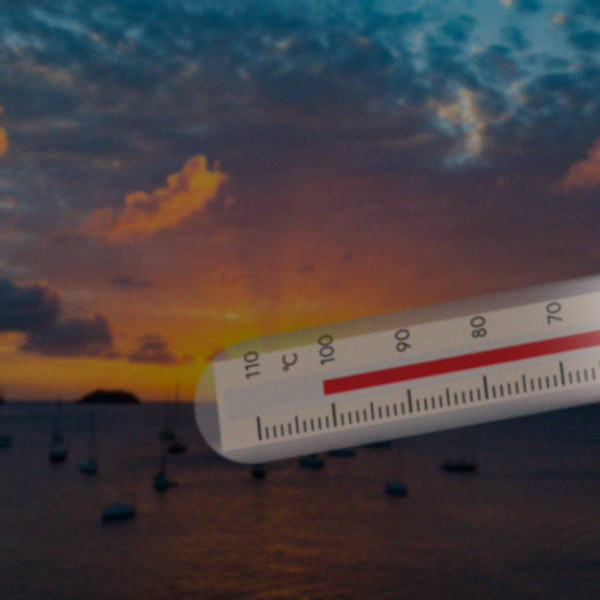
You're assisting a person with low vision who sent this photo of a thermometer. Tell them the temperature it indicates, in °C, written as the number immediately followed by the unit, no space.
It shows 101°C
